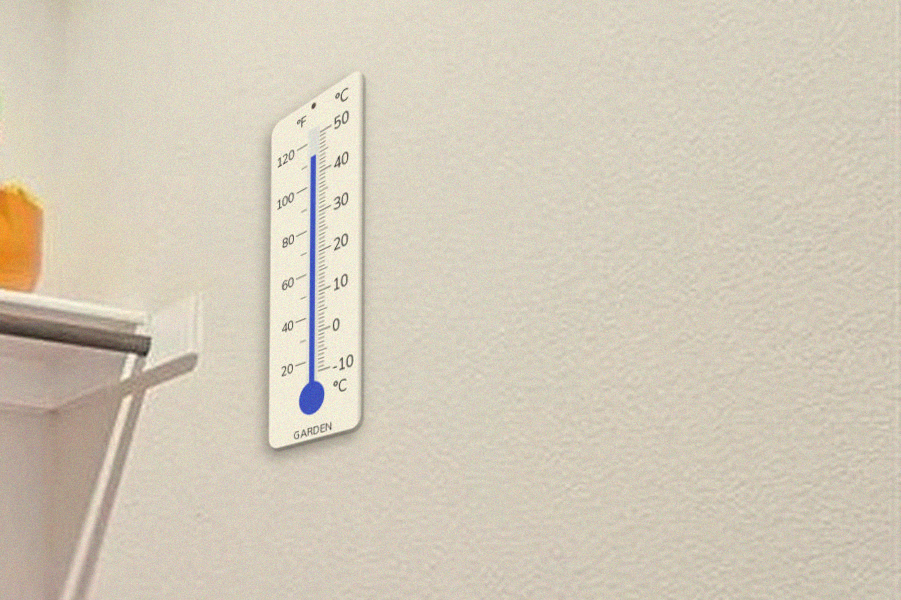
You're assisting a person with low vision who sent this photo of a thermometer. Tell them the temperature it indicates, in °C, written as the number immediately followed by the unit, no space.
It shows 45°C
